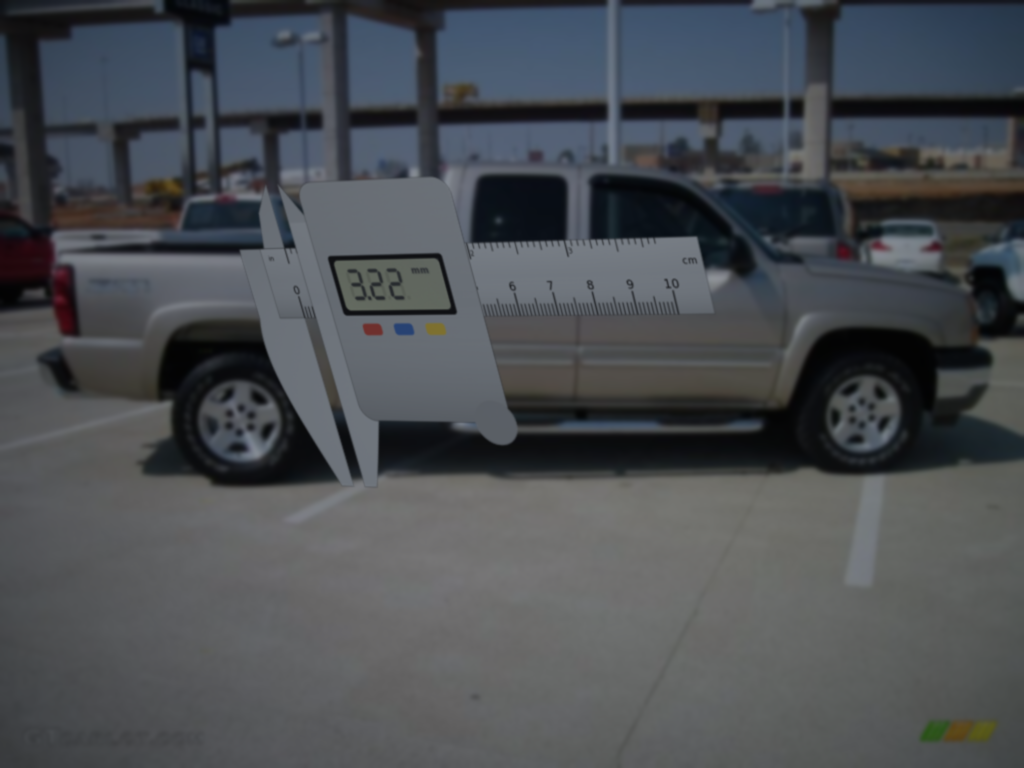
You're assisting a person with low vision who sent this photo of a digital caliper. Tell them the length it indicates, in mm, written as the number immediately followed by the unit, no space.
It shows 3.22mm
